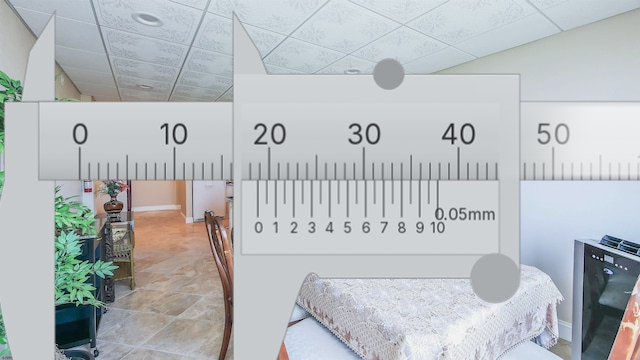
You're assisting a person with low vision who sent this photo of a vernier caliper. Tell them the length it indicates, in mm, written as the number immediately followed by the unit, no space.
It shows 18.8mm
